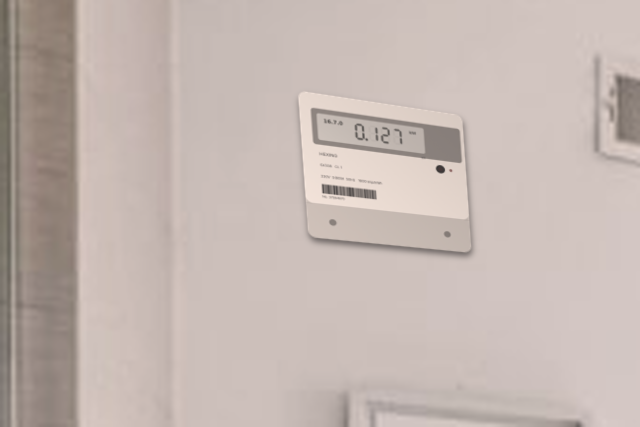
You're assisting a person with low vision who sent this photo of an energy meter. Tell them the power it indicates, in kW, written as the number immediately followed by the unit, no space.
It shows 0.127kW
